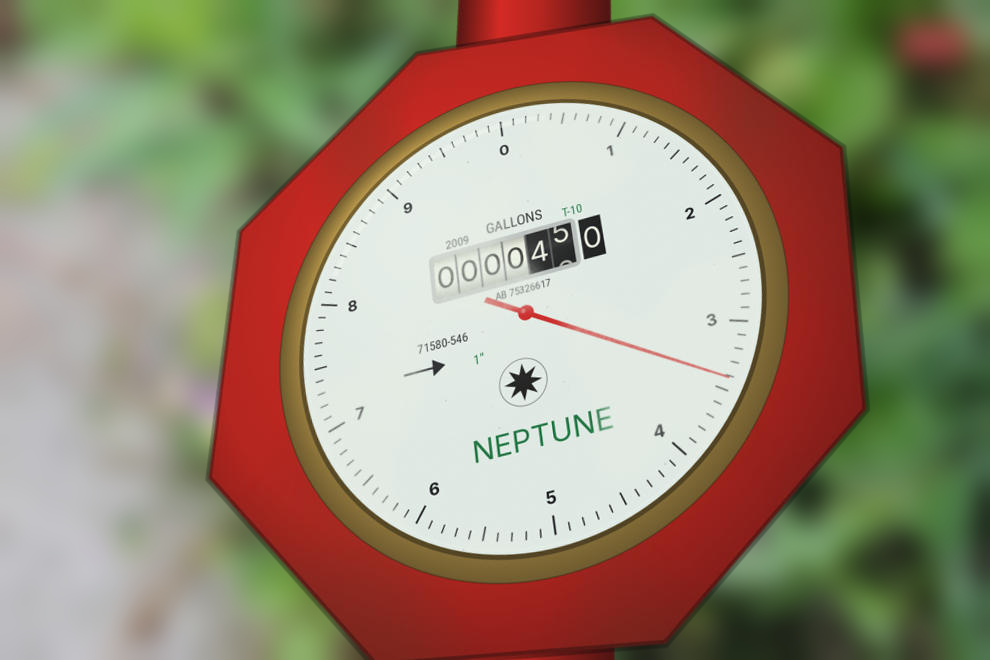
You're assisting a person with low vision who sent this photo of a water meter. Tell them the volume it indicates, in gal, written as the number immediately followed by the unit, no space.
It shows 453.4gal
